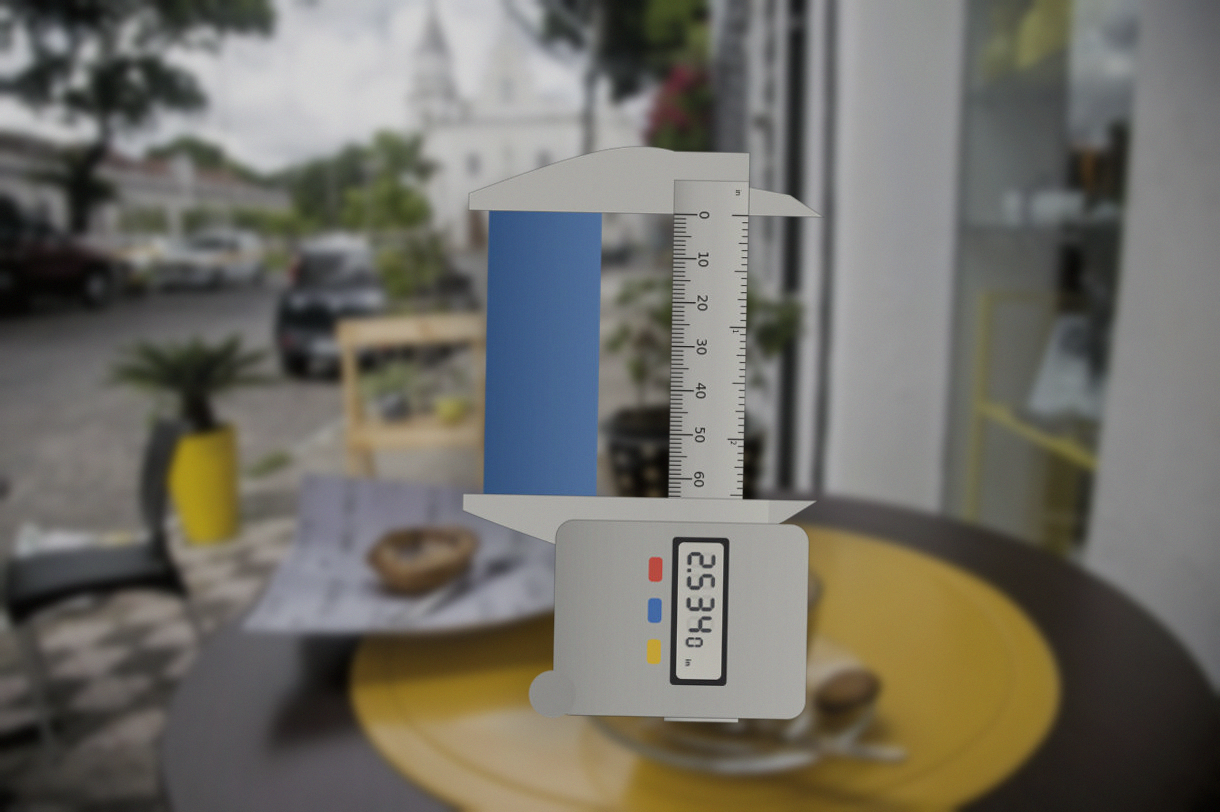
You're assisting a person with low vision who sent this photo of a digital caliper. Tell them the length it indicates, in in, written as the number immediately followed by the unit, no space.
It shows 2.5340in
